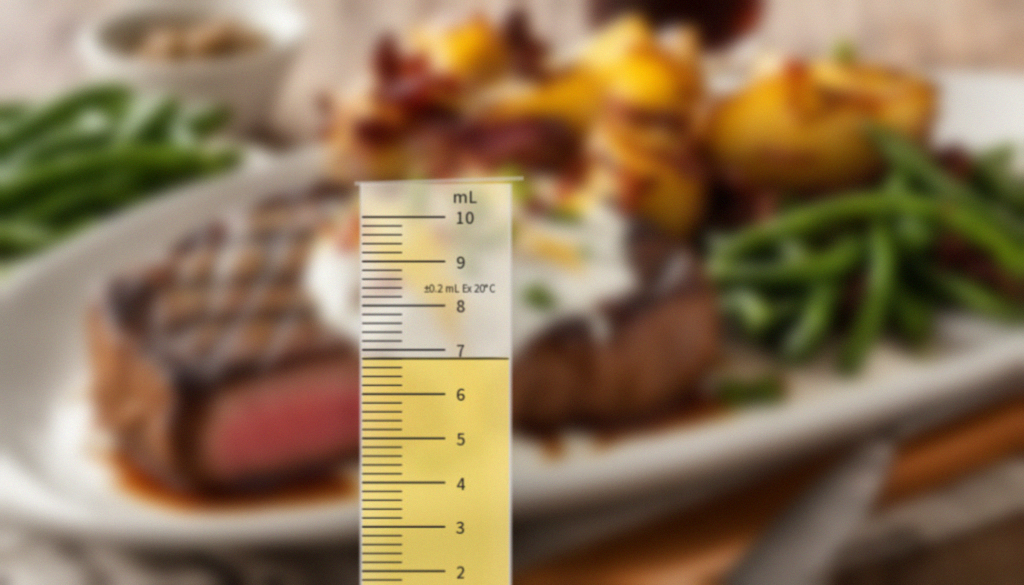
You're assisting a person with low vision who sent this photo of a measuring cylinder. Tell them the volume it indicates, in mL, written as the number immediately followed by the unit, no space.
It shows 6.8mL
